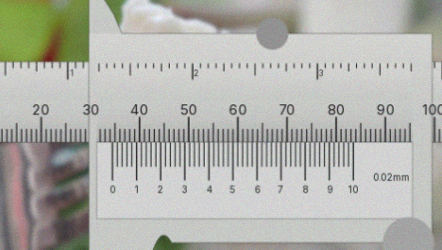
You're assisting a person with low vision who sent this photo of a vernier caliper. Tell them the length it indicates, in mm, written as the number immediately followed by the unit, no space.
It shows 34.5mm
